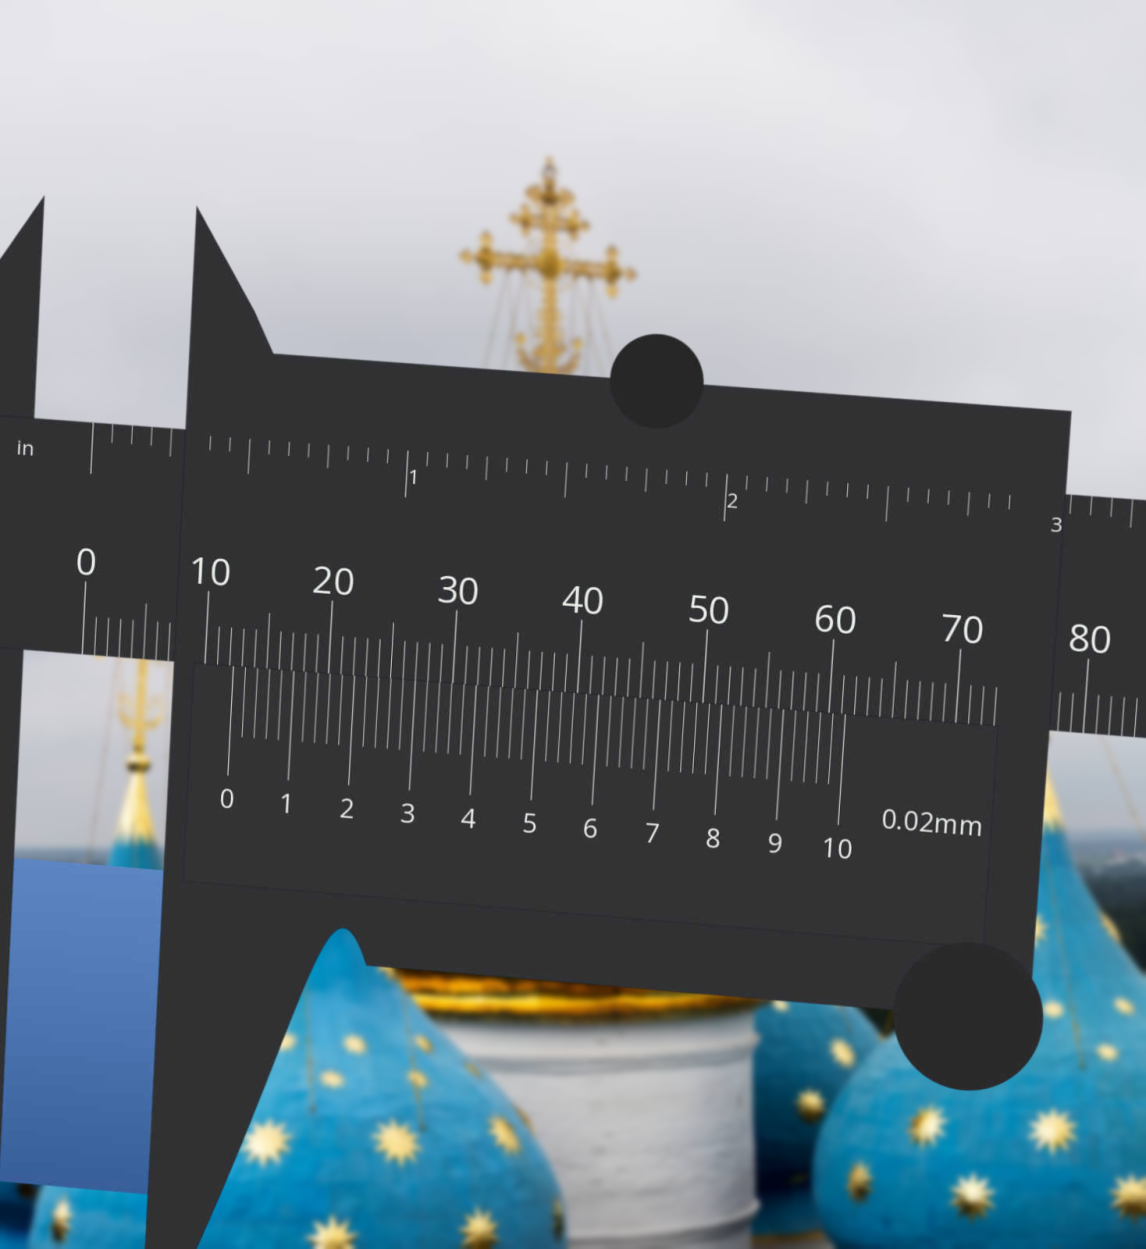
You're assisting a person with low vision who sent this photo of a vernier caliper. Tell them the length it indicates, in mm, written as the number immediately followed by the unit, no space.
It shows 12.3mm
